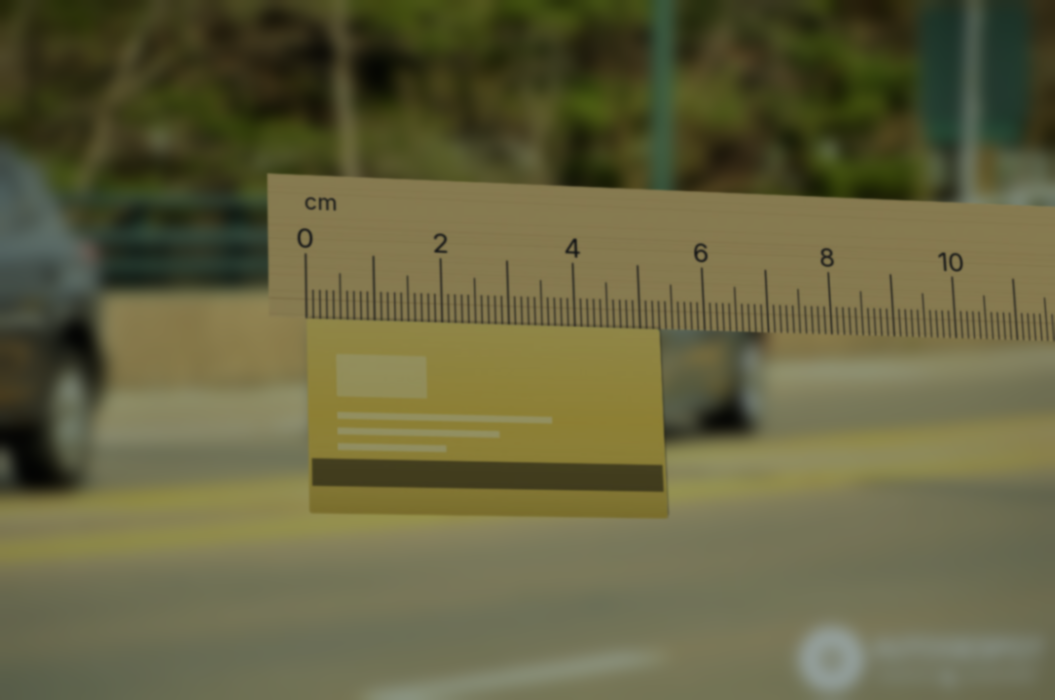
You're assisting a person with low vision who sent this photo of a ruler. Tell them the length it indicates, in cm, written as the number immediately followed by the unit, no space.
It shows 5.3cm
